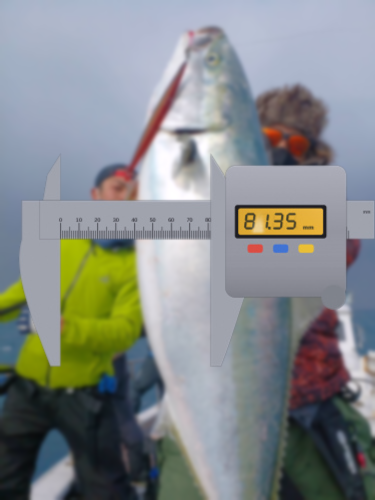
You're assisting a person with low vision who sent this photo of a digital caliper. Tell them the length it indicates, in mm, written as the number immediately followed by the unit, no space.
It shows 81.35mm
